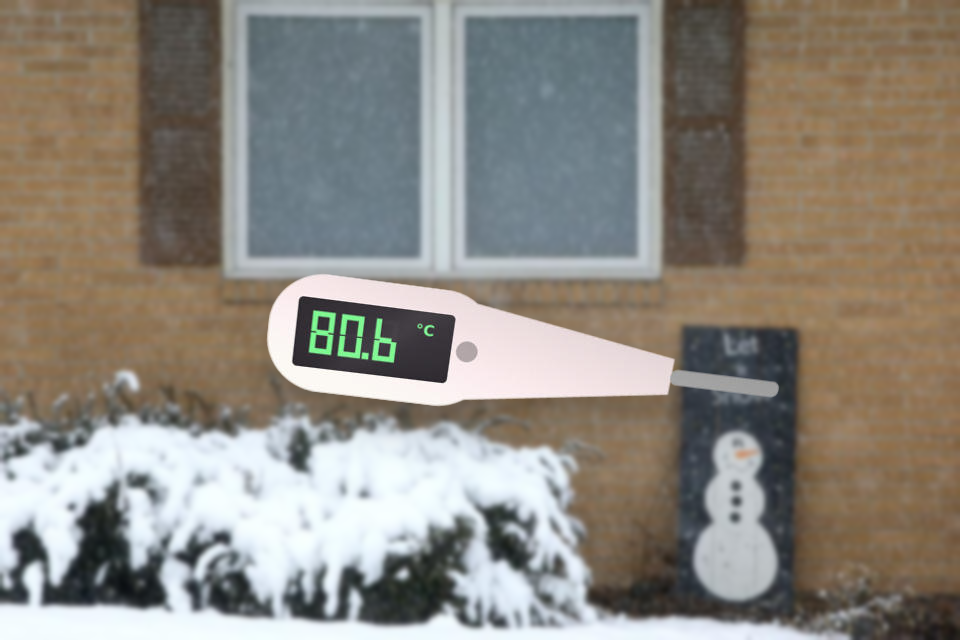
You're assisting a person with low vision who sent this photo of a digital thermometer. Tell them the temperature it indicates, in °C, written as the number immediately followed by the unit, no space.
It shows 80.6°C
